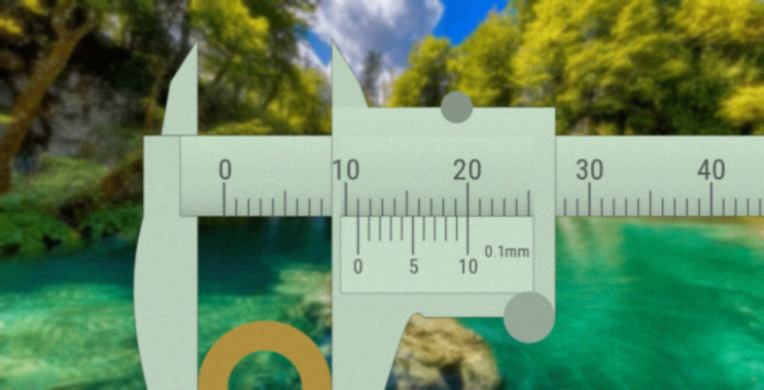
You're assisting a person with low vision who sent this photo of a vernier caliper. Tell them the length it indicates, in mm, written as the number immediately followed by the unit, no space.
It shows 11.0mm
